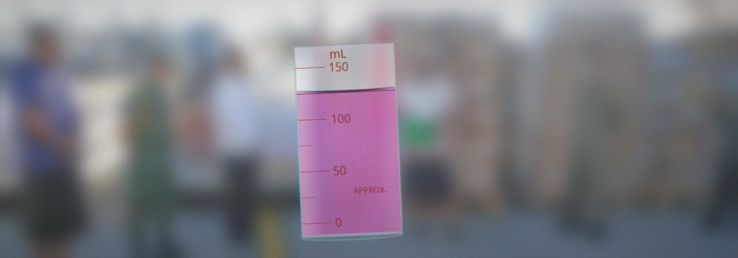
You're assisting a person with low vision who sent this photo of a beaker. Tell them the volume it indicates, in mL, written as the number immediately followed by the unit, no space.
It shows 125mL
